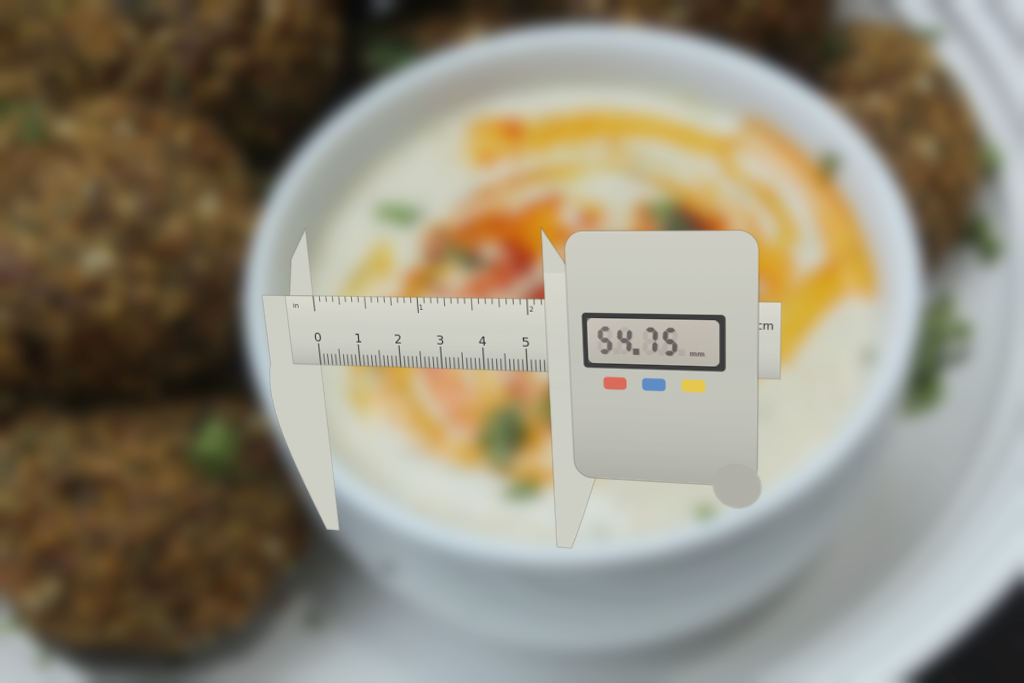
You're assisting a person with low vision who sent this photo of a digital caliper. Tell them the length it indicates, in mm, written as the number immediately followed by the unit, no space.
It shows 54.75mm
